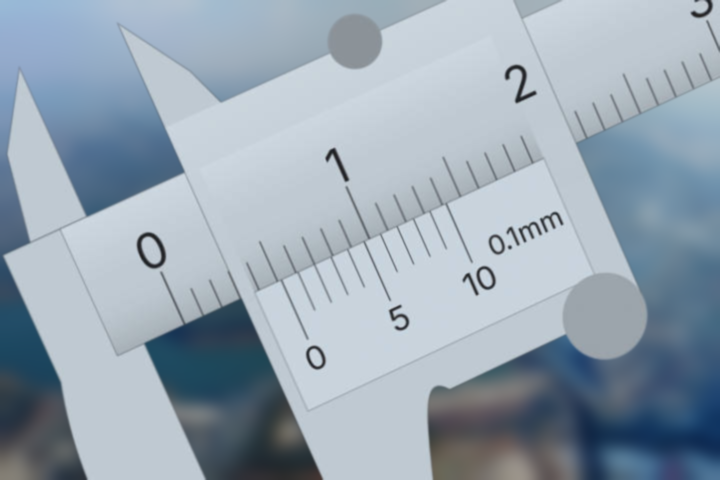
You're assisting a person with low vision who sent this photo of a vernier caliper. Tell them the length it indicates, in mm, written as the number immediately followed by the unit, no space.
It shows 5.2mm
